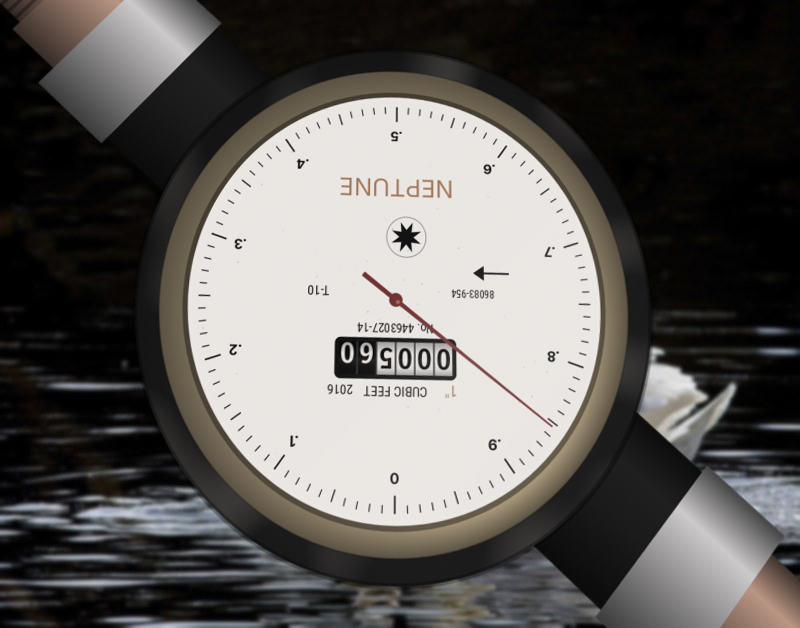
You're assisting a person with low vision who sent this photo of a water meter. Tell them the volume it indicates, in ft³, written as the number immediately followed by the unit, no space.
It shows 559.85ft³
